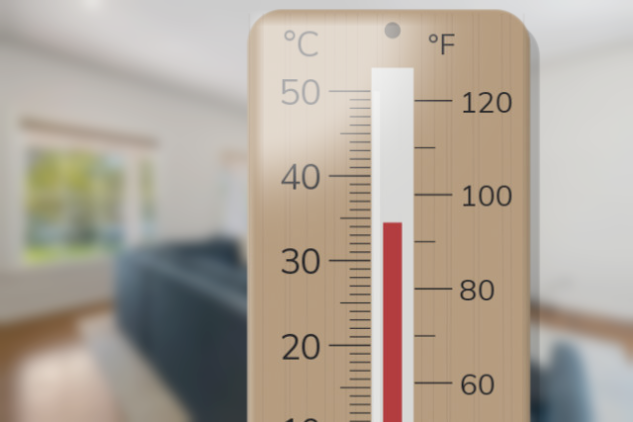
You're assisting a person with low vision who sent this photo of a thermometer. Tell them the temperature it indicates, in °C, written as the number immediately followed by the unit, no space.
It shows 34.5°C
